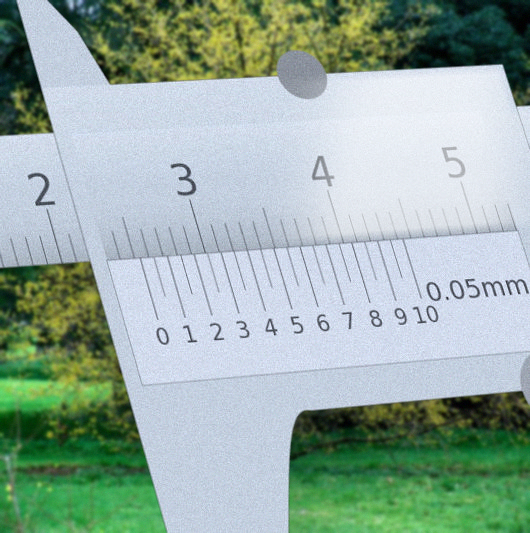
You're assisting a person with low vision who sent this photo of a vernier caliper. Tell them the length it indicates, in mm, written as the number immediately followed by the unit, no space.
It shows 25.4mm
